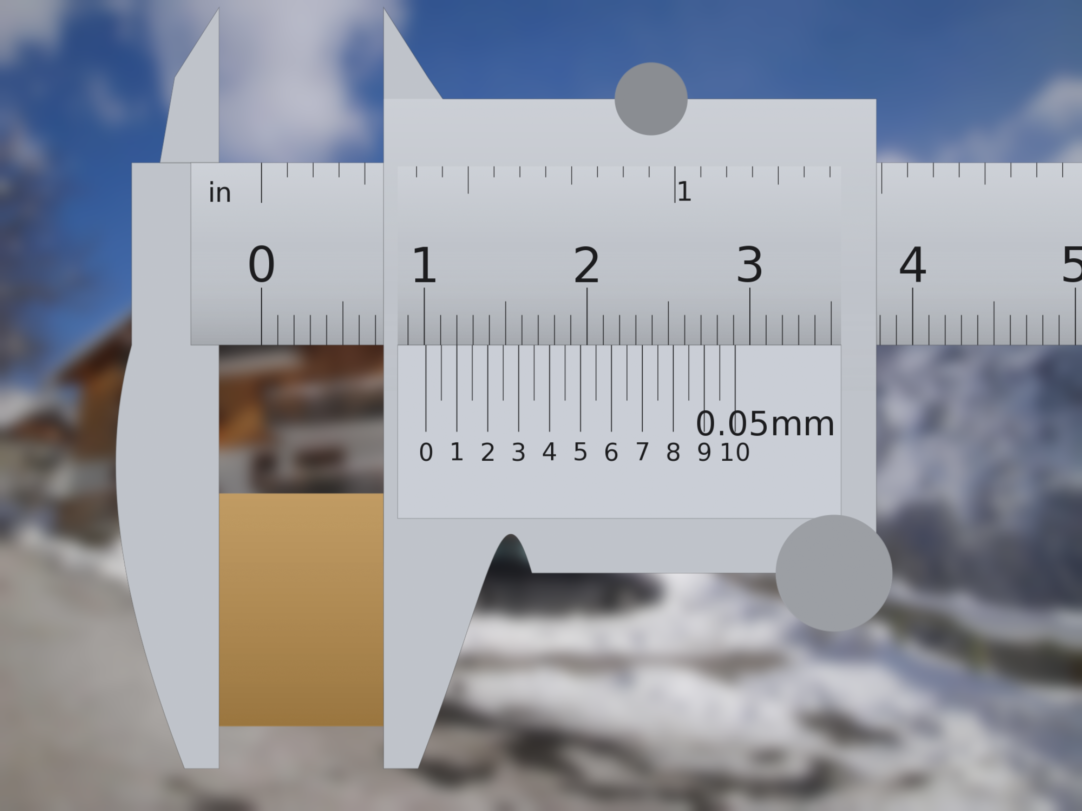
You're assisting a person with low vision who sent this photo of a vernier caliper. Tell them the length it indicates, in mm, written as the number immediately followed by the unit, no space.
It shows 10.1mm
